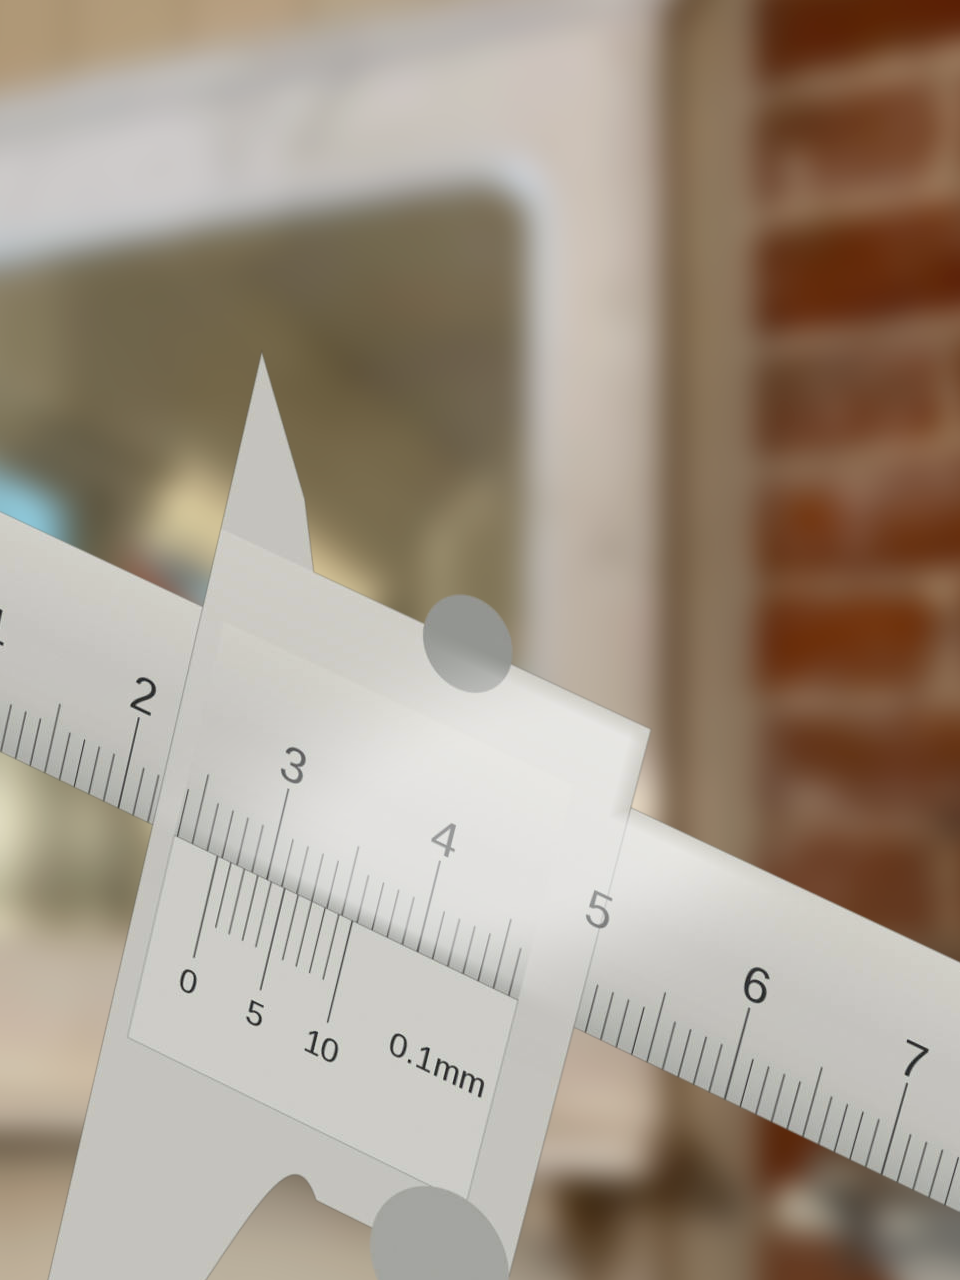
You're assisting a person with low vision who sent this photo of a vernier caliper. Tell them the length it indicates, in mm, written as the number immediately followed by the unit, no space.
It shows 26.7mm
